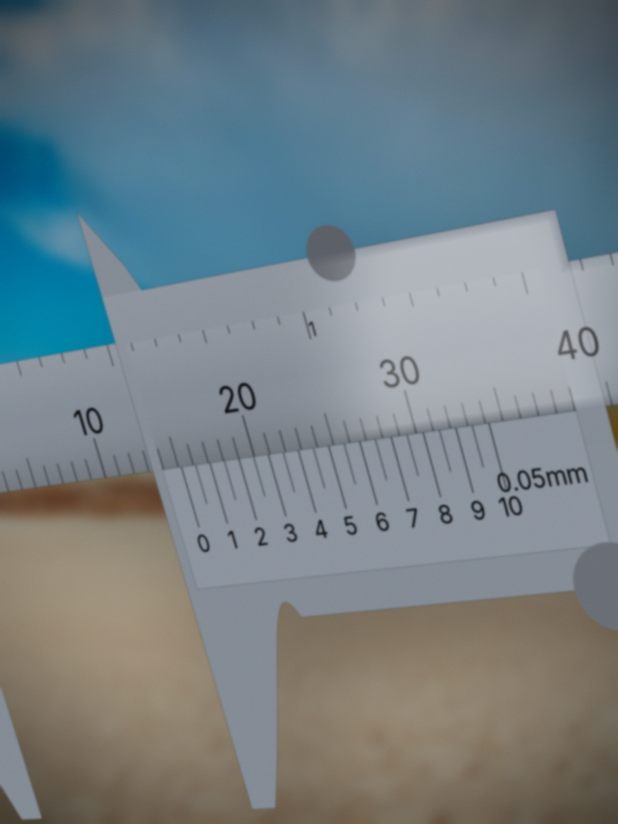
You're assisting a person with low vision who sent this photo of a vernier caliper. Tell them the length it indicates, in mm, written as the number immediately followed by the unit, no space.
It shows 15.2mm
